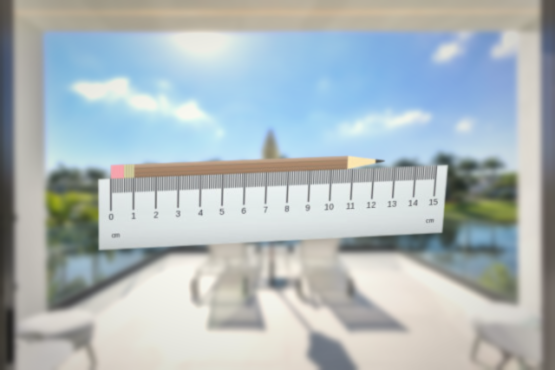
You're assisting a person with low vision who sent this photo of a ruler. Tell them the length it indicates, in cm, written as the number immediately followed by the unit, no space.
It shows 12.5cm
